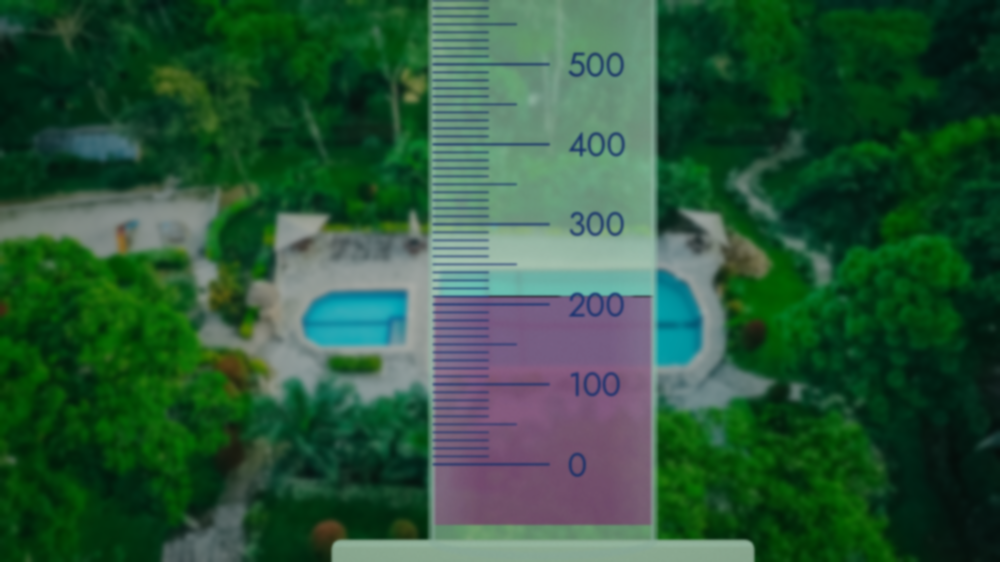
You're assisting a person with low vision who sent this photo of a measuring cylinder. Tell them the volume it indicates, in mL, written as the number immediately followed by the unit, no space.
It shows 210mL
